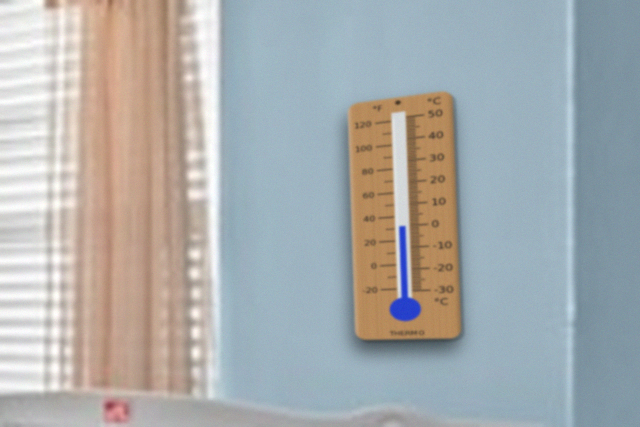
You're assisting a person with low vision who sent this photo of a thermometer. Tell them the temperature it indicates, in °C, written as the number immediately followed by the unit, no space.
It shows 0°C
